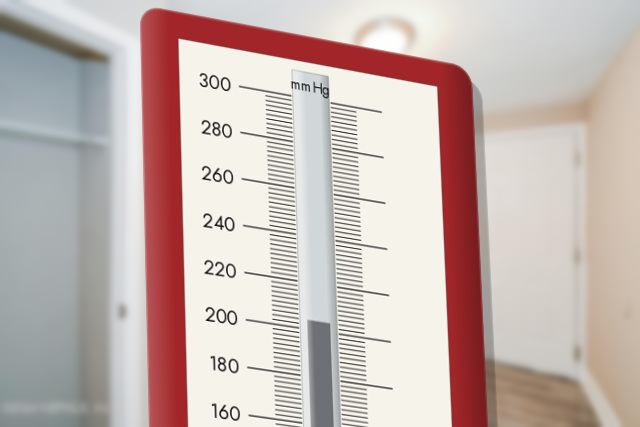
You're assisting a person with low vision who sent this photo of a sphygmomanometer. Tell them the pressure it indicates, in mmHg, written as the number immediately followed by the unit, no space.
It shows 204mmHg
